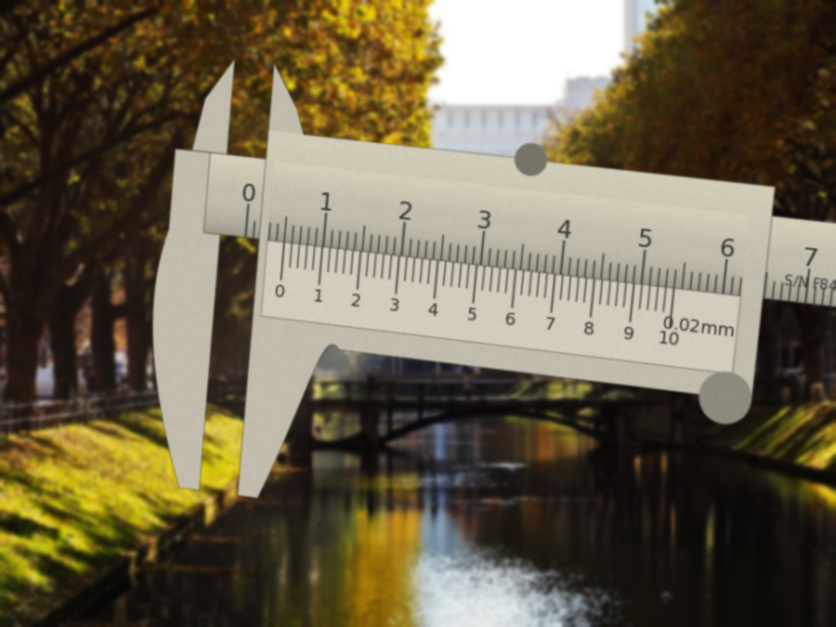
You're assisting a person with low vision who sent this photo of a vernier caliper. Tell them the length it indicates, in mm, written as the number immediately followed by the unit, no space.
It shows 5.0mm
